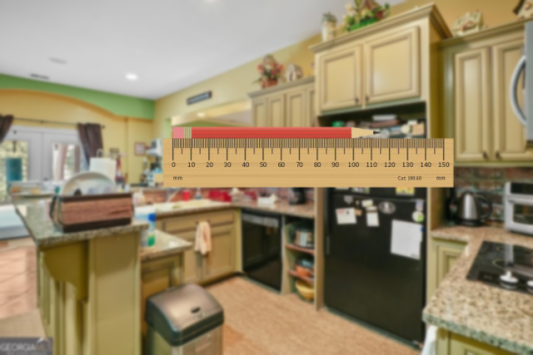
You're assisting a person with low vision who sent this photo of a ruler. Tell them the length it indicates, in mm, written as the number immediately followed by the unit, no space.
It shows 115mm
